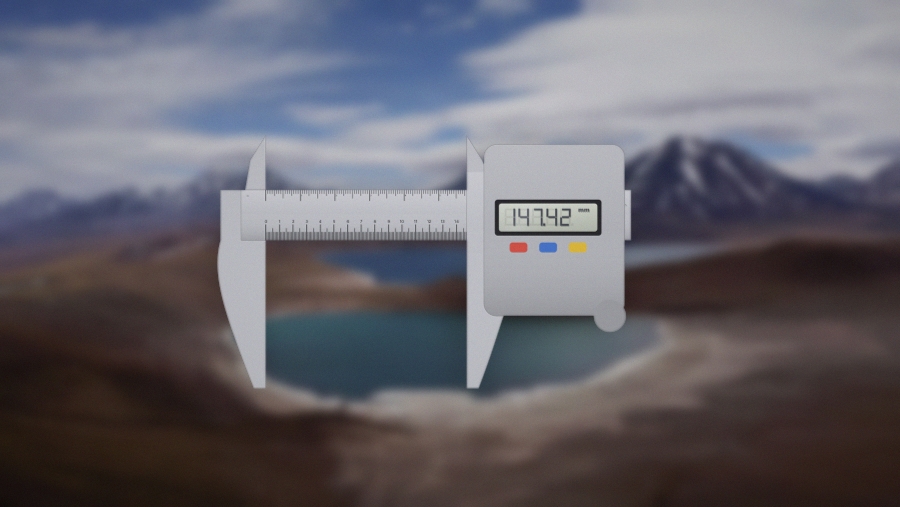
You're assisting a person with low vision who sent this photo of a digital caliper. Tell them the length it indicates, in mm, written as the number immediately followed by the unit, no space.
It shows 147.42mm
